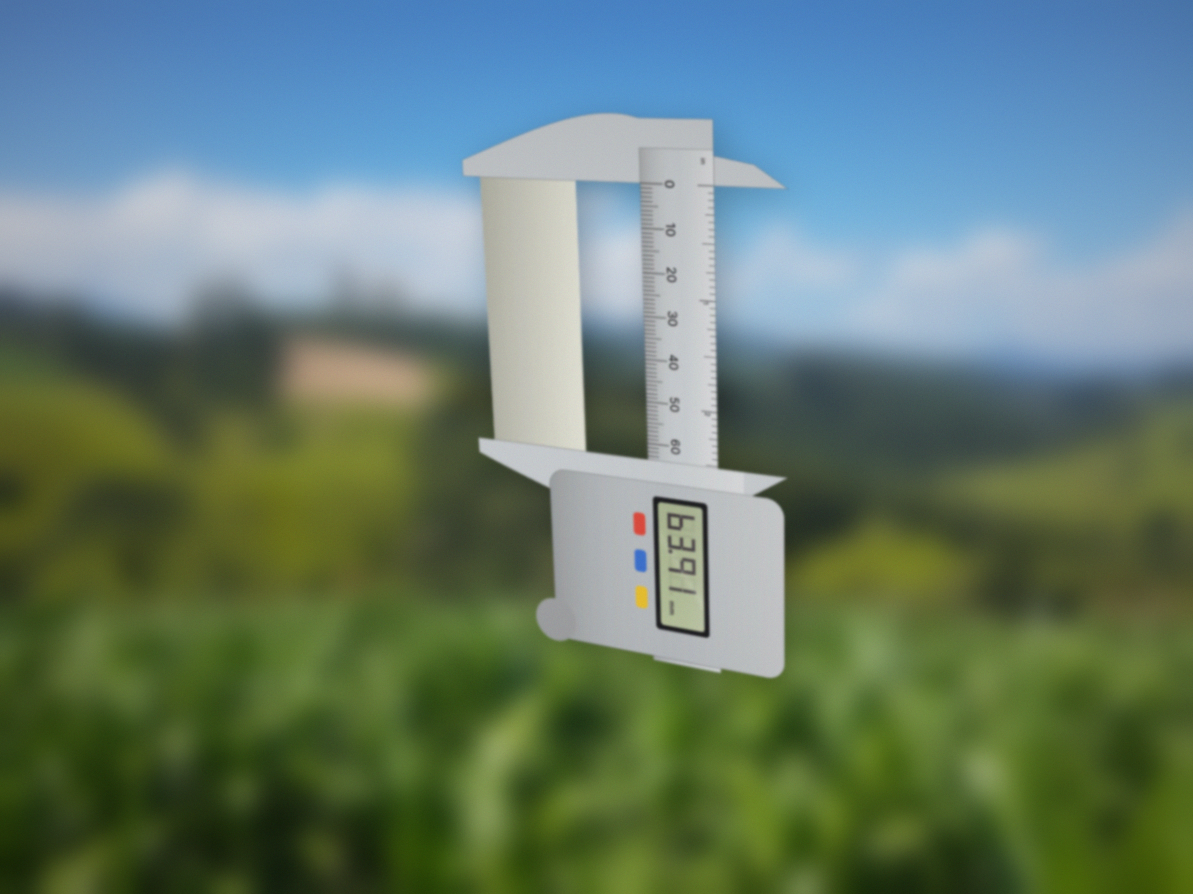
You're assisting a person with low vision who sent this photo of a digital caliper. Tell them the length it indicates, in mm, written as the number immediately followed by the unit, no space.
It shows 63.91mm
